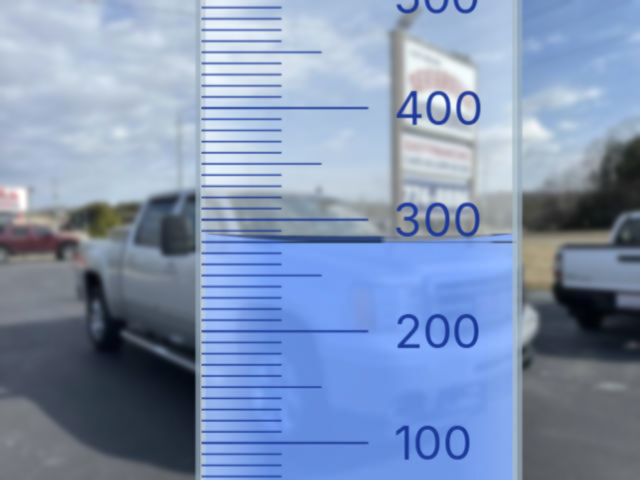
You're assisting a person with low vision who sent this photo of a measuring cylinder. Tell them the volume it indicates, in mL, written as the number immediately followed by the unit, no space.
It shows 280mL
